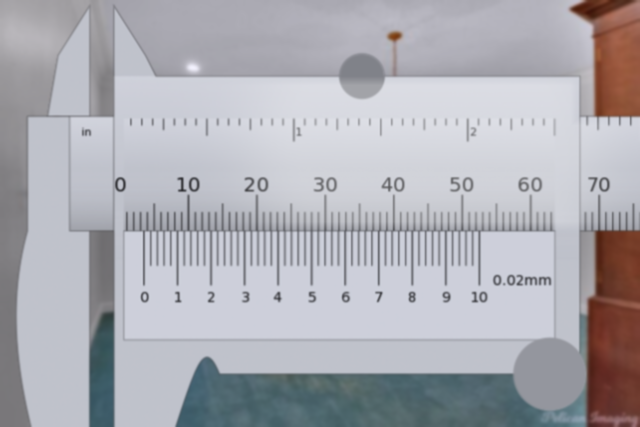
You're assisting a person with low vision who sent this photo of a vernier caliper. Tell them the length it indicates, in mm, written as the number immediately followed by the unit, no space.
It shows 3.5mm
